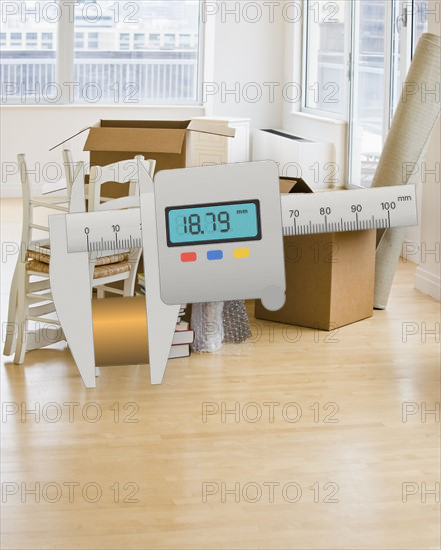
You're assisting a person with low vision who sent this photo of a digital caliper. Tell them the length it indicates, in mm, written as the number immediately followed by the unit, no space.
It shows 18.79mm
